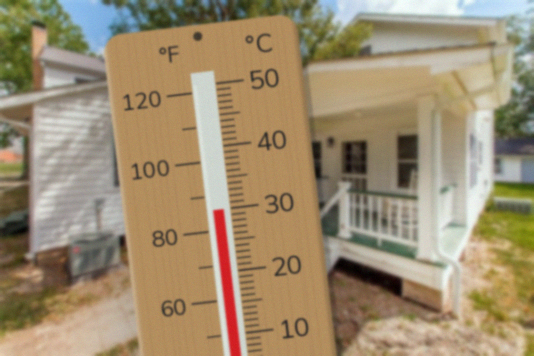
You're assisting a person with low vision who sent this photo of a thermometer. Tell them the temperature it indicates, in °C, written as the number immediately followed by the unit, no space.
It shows 30°C
